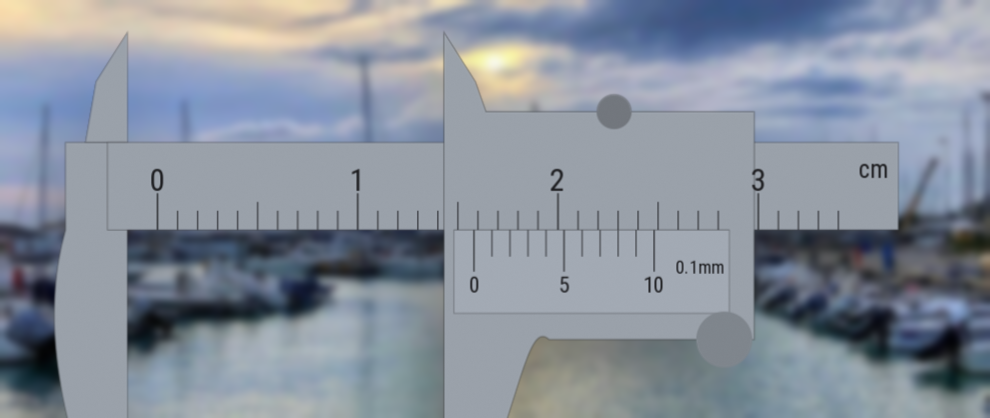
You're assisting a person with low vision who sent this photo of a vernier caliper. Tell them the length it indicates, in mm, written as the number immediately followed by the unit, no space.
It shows 15.8mm
